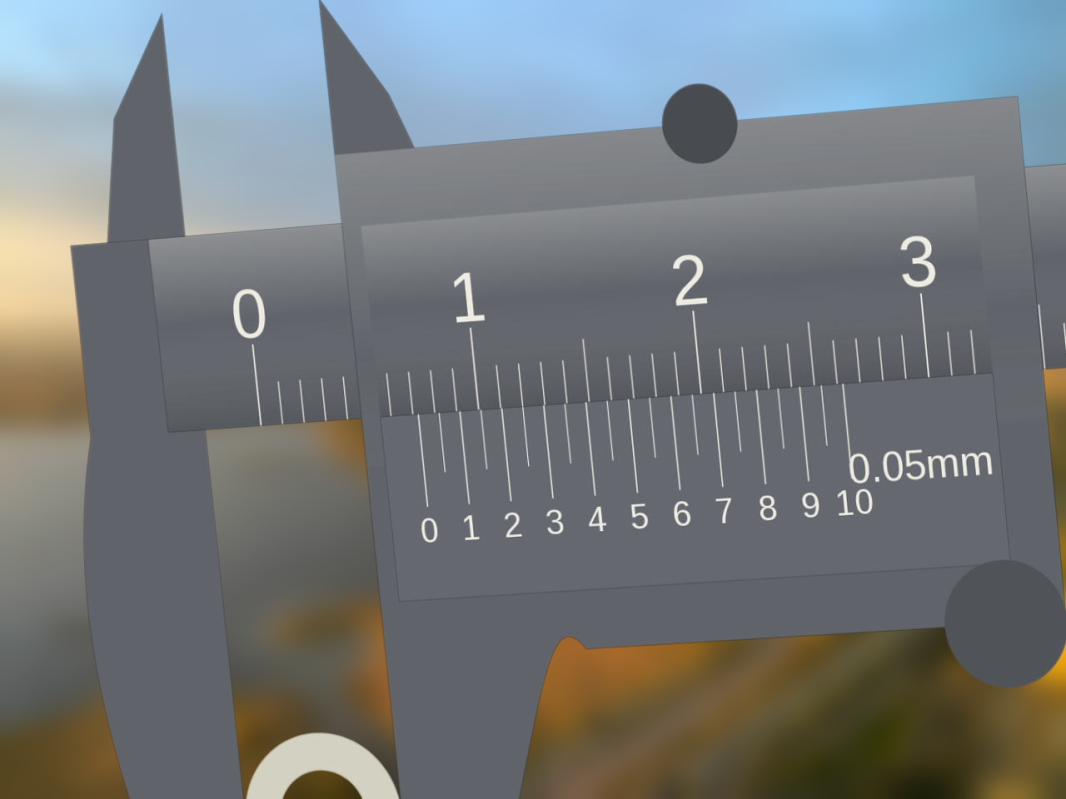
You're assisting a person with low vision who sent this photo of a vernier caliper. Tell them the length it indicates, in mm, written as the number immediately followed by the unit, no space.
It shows 7.25mm
